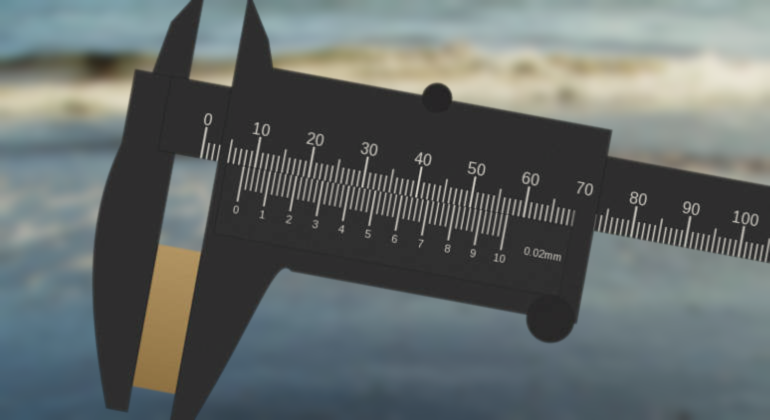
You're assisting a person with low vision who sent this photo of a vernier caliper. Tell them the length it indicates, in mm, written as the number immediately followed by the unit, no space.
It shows 8.0mm
